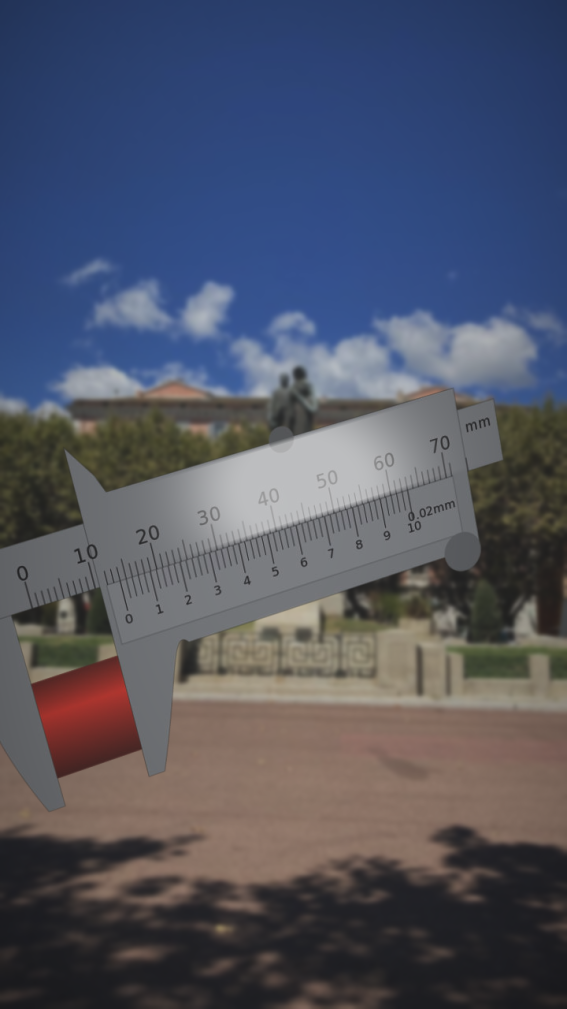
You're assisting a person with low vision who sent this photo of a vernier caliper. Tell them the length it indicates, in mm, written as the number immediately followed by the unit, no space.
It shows 14.0mm
